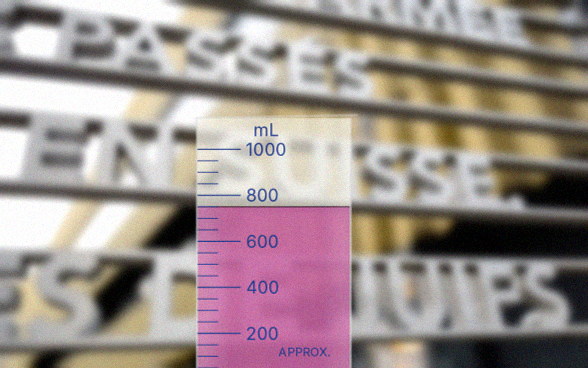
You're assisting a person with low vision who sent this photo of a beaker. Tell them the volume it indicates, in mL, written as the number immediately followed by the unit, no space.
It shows 750mL
